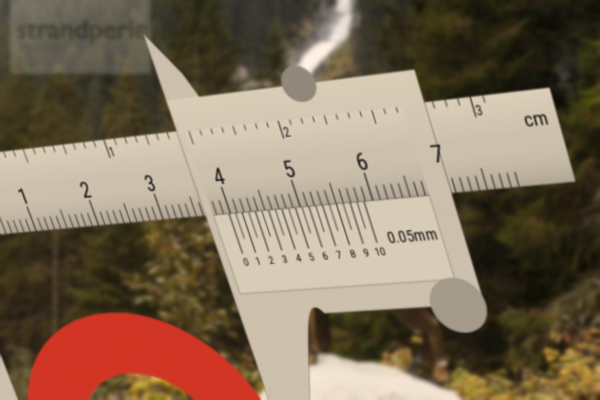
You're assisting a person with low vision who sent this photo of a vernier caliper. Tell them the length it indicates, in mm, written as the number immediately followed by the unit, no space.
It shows 39.8mm
